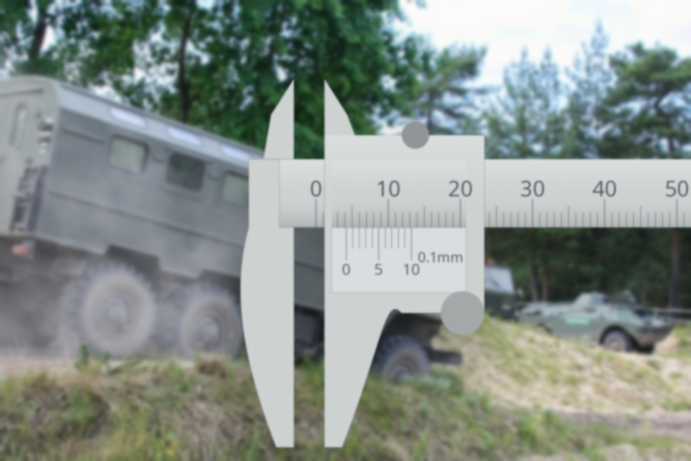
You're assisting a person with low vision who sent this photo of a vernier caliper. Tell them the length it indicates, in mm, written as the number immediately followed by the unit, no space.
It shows 4.2mm
